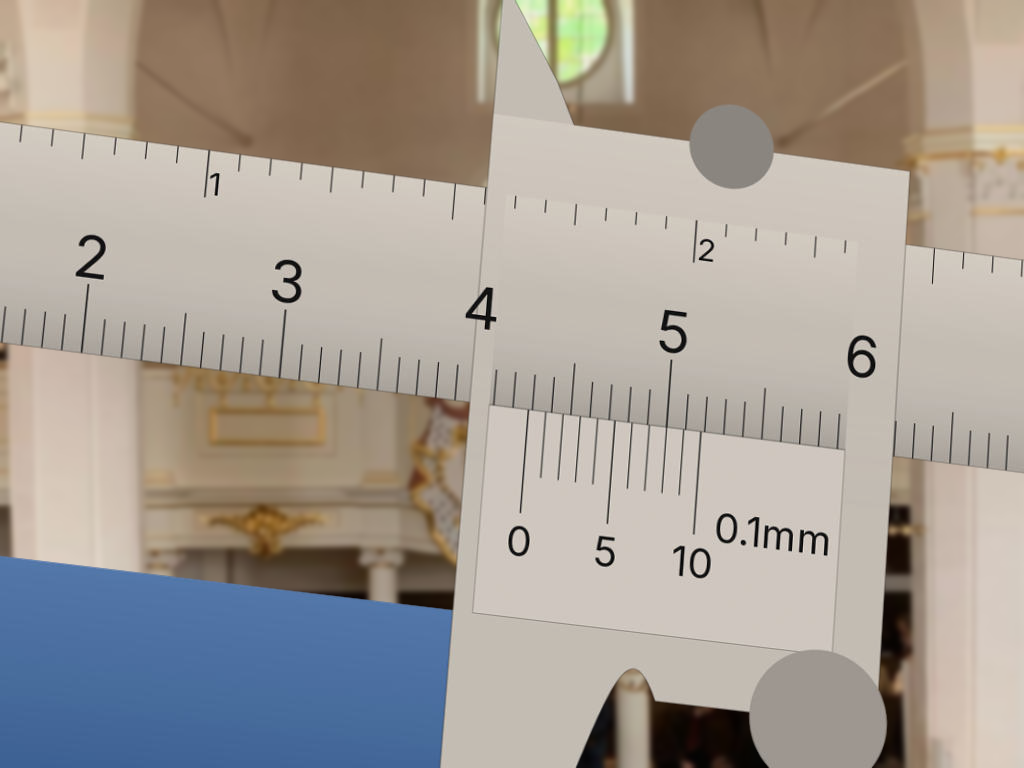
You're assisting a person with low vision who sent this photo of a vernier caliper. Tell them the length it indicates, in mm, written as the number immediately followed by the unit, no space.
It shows 42.8mm
